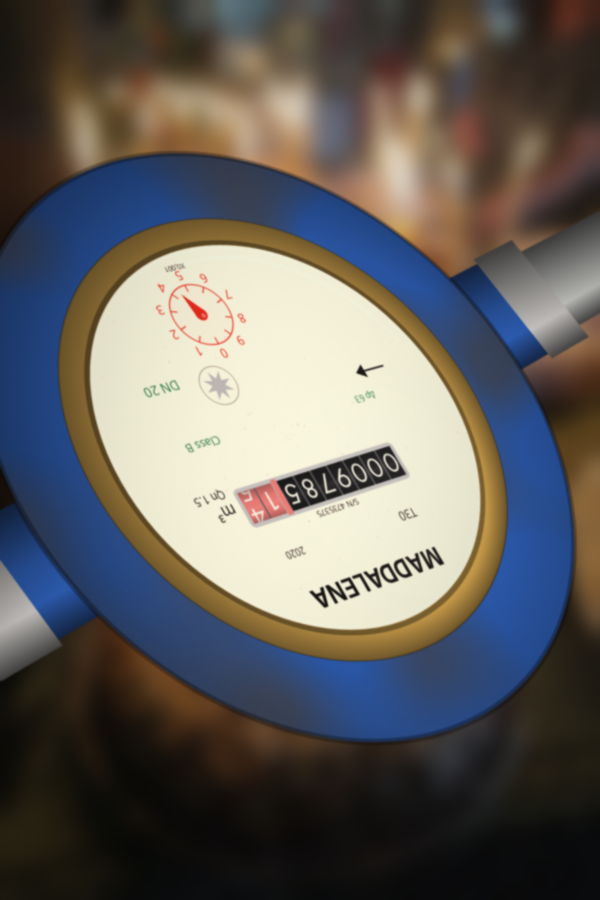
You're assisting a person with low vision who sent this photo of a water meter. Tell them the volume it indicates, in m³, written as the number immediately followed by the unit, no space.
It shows 9785.144m³
